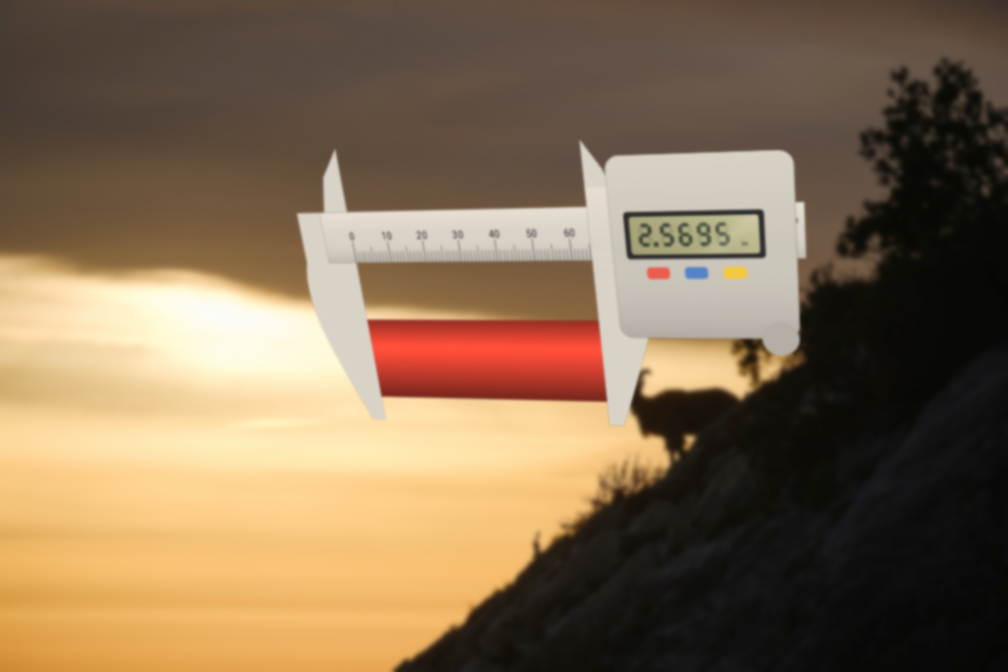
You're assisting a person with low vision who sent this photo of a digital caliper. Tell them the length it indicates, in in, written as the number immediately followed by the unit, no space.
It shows 2.5695in
